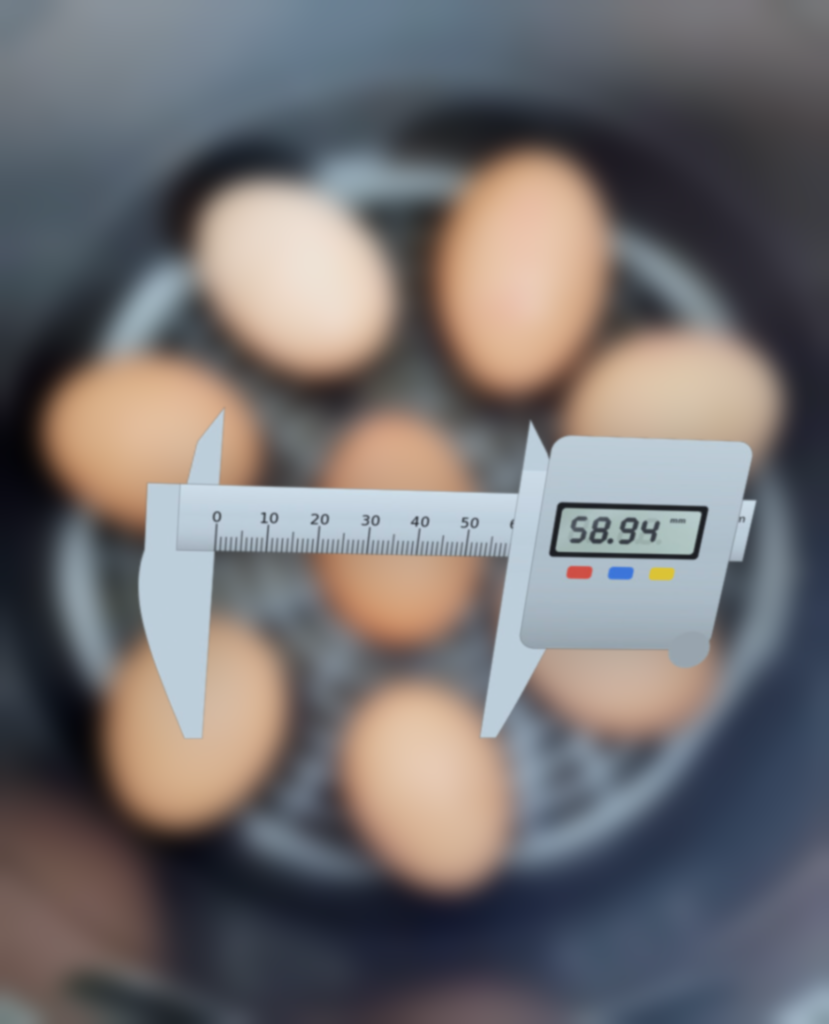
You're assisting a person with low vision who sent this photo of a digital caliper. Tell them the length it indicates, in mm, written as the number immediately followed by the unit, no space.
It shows 58.94mm
